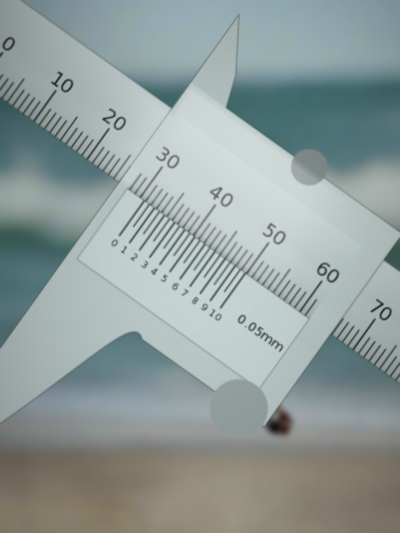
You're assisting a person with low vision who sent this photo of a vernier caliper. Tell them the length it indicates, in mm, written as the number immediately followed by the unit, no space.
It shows 30.8mm
